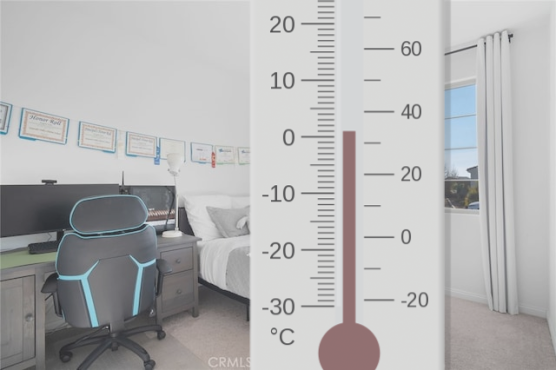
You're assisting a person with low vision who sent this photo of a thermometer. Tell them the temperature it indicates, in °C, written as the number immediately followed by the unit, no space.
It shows 1°C
